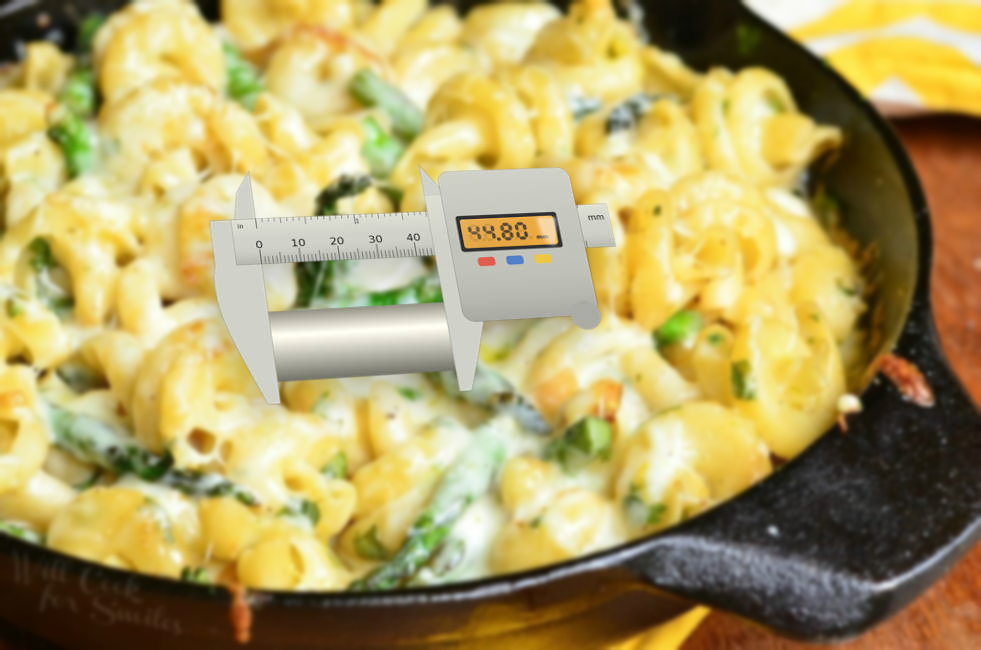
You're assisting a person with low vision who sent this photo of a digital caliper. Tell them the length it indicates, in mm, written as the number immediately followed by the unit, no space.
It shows 44.80mm
